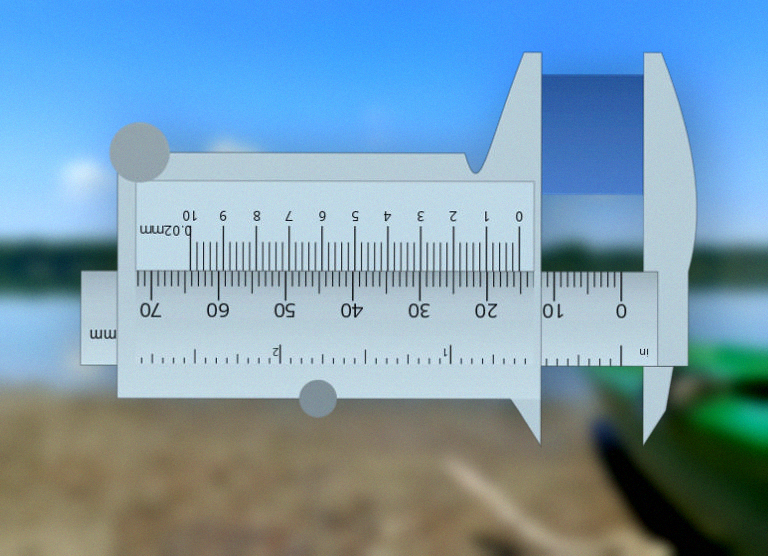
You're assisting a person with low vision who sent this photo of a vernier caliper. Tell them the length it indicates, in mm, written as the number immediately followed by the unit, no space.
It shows 15.2mm
